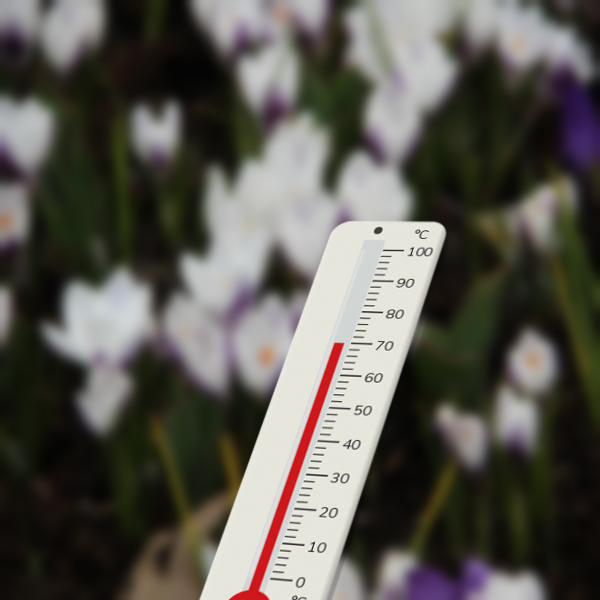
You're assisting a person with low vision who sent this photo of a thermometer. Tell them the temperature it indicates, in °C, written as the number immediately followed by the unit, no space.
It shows 70°C
